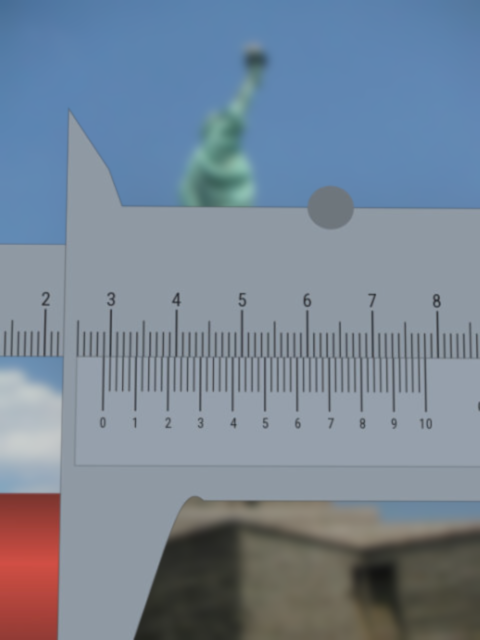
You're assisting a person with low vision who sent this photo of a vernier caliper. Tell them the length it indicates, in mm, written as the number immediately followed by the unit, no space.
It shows 29.0mm
